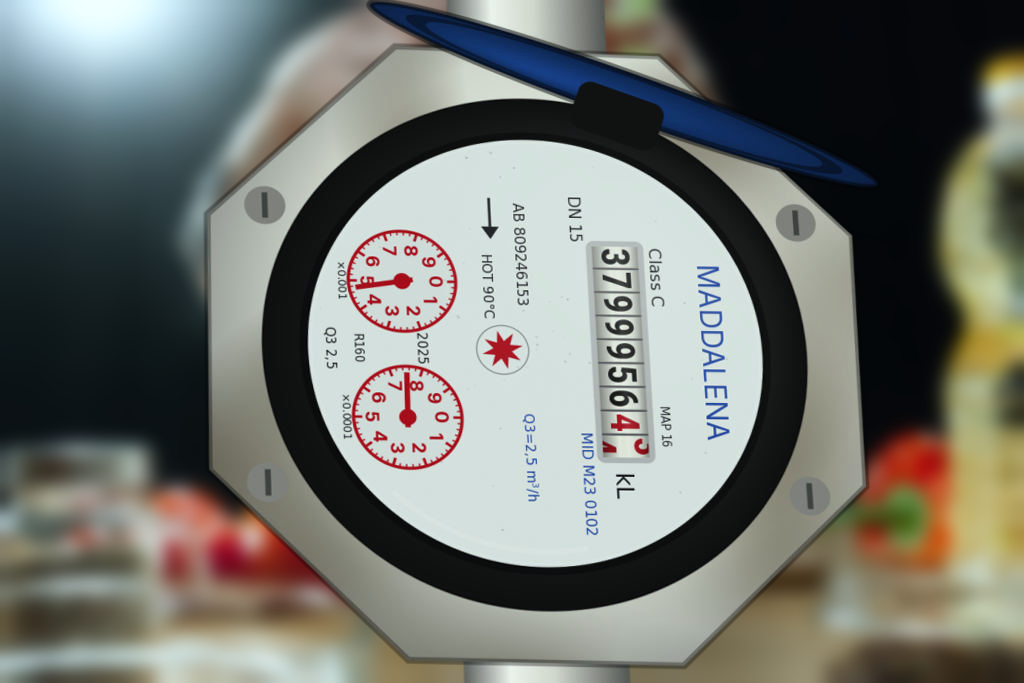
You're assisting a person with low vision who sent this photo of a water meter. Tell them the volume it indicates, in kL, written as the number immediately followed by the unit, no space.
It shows 3799956.4347kL
